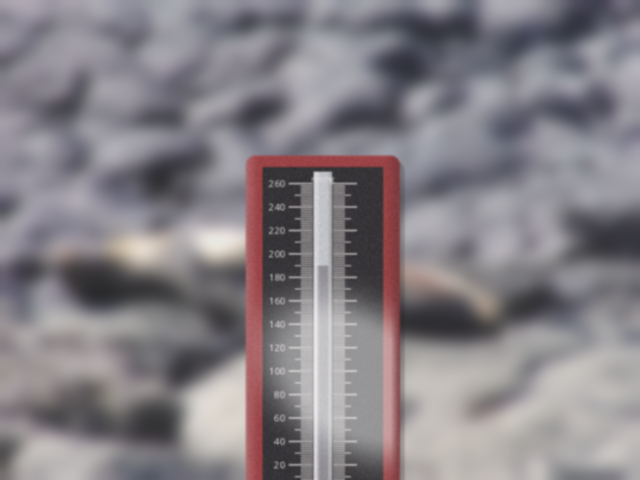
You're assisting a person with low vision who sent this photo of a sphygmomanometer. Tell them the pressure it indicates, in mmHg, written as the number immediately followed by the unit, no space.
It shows 190mmHg
